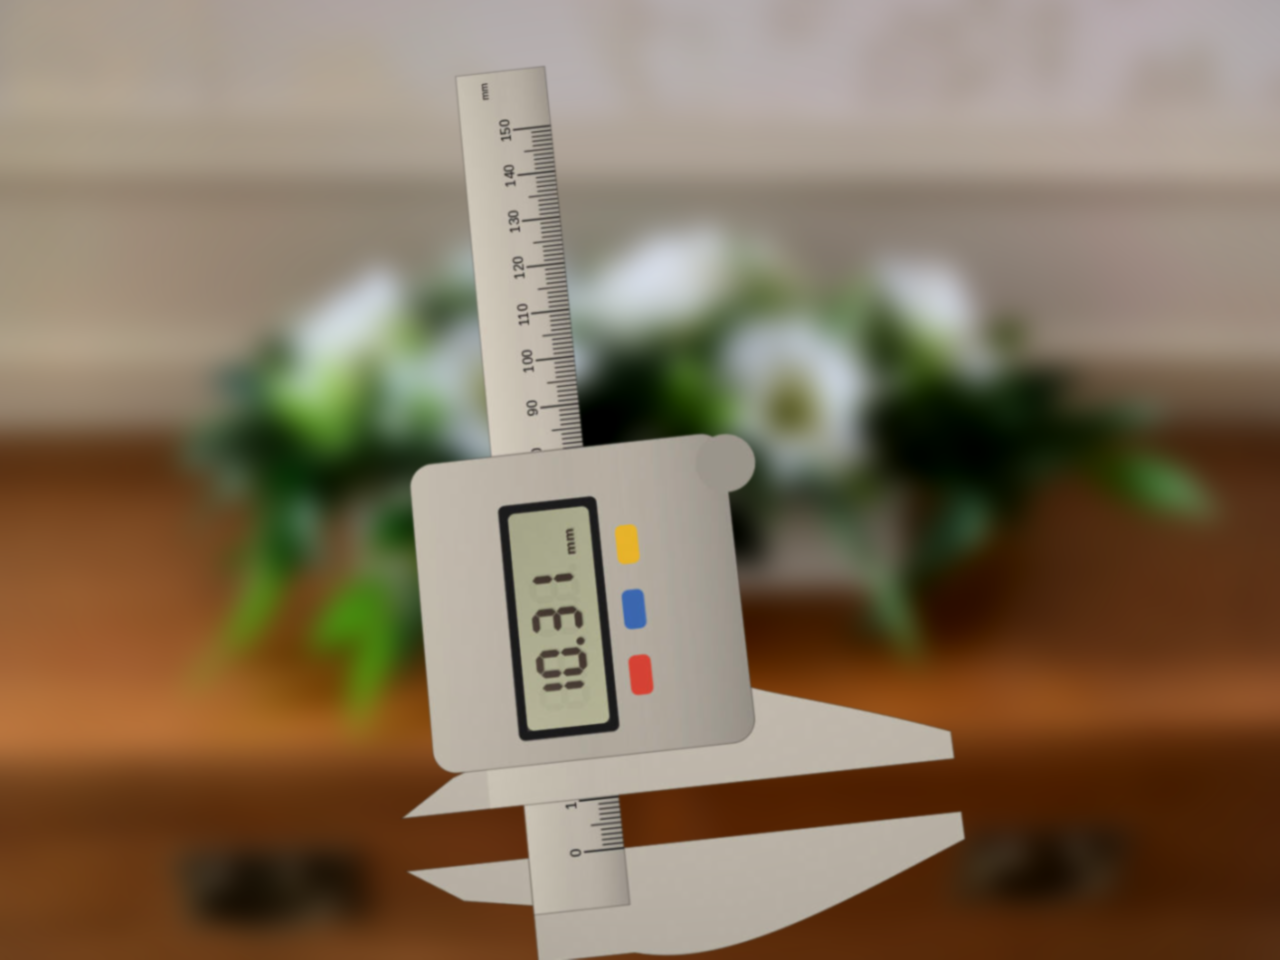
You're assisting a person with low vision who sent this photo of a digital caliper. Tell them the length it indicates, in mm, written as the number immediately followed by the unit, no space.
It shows 10.31mm
